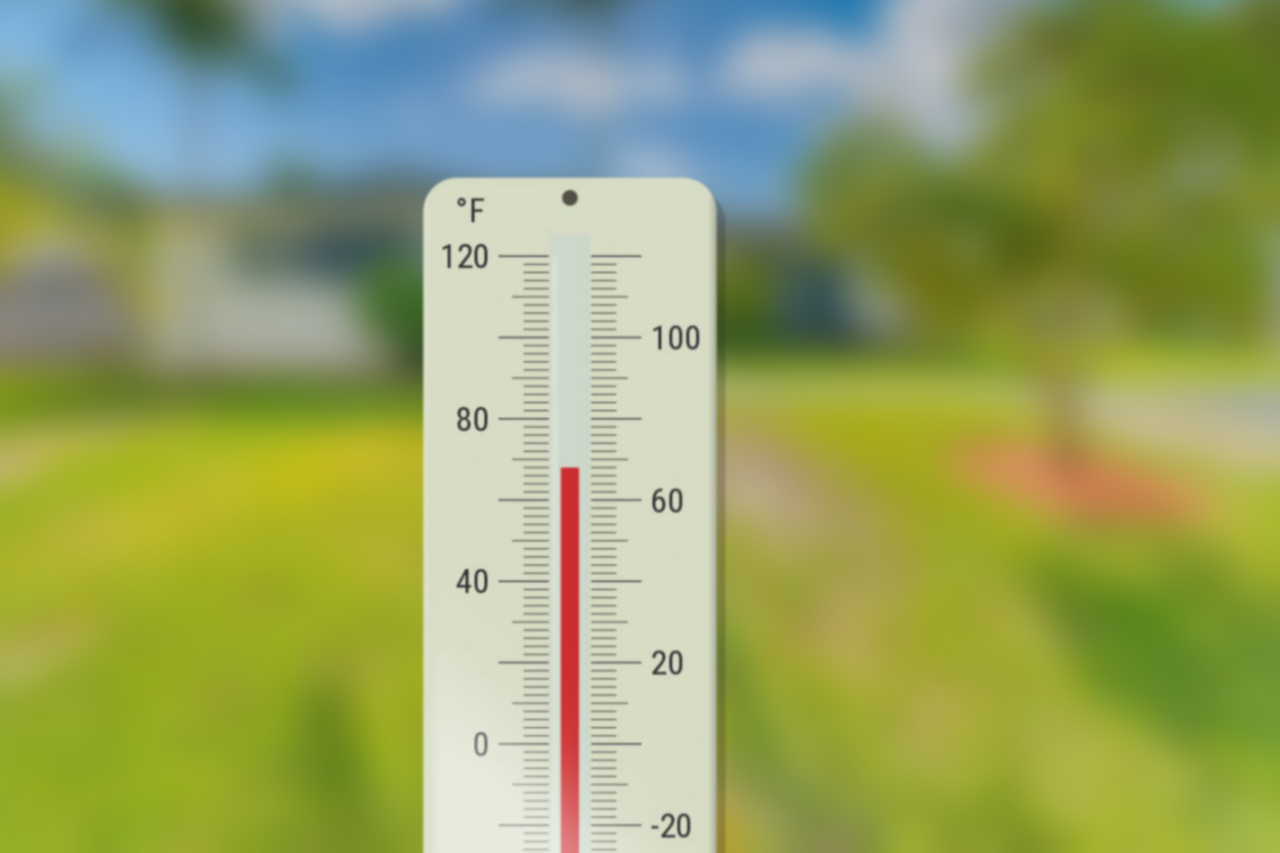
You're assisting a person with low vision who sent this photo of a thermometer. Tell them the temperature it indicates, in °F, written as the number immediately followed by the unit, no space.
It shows 68°F
